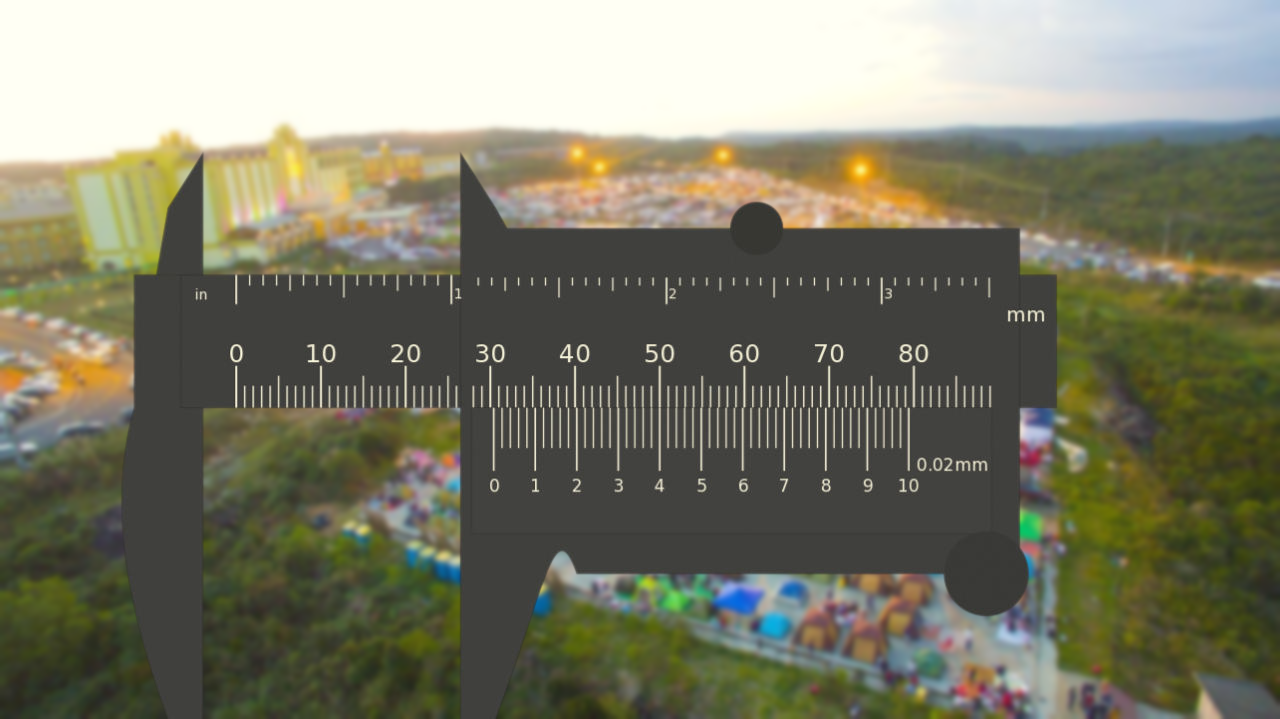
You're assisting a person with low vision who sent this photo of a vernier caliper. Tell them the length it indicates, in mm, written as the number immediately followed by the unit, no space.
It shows 30.4mm
